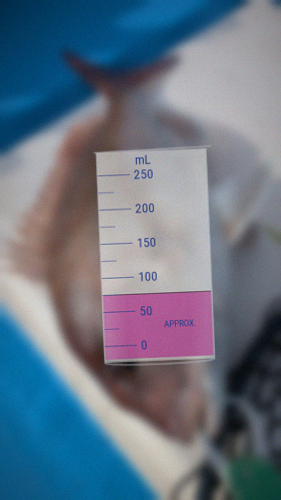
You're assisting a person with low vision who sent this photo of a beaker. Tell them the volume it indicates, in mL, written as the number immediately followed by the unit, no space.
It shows 75mL
